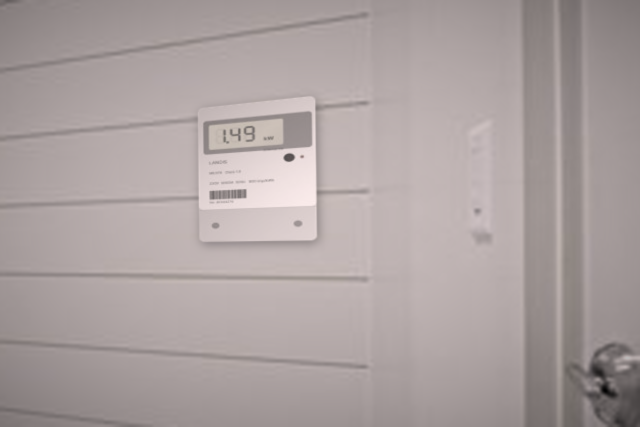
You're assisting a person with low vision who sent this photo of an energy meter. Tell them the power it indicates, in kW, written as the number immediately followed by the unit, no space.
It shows 1.49kW
